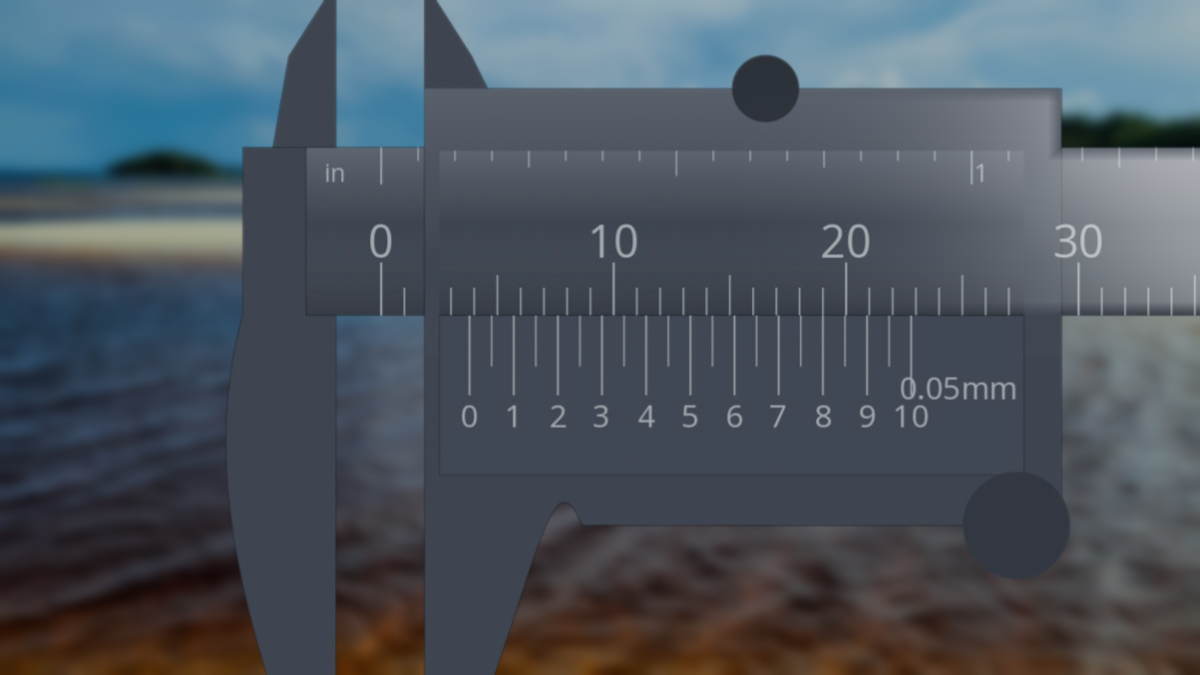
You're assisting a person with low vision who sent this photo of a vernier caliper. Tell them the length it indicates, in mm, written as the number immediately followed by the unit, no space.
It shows 3.8mm
